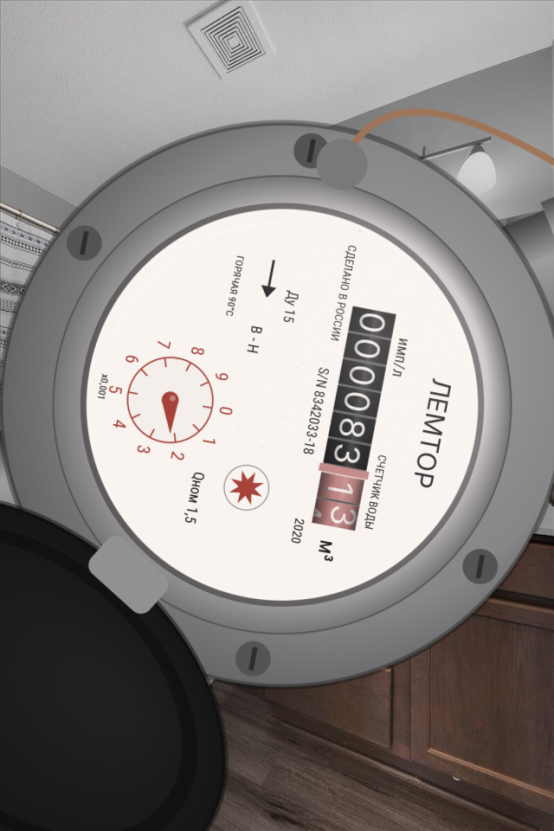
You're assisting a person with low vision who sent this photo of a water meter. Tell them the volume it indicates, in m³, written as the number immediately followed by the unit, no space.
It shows 83.132m³
